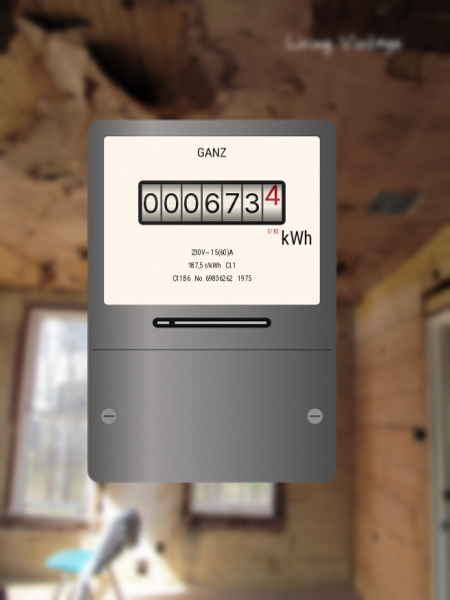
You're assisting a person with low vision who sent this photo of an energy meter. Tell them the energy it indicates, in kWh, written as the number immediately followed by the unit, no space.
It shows 673.4kWh
